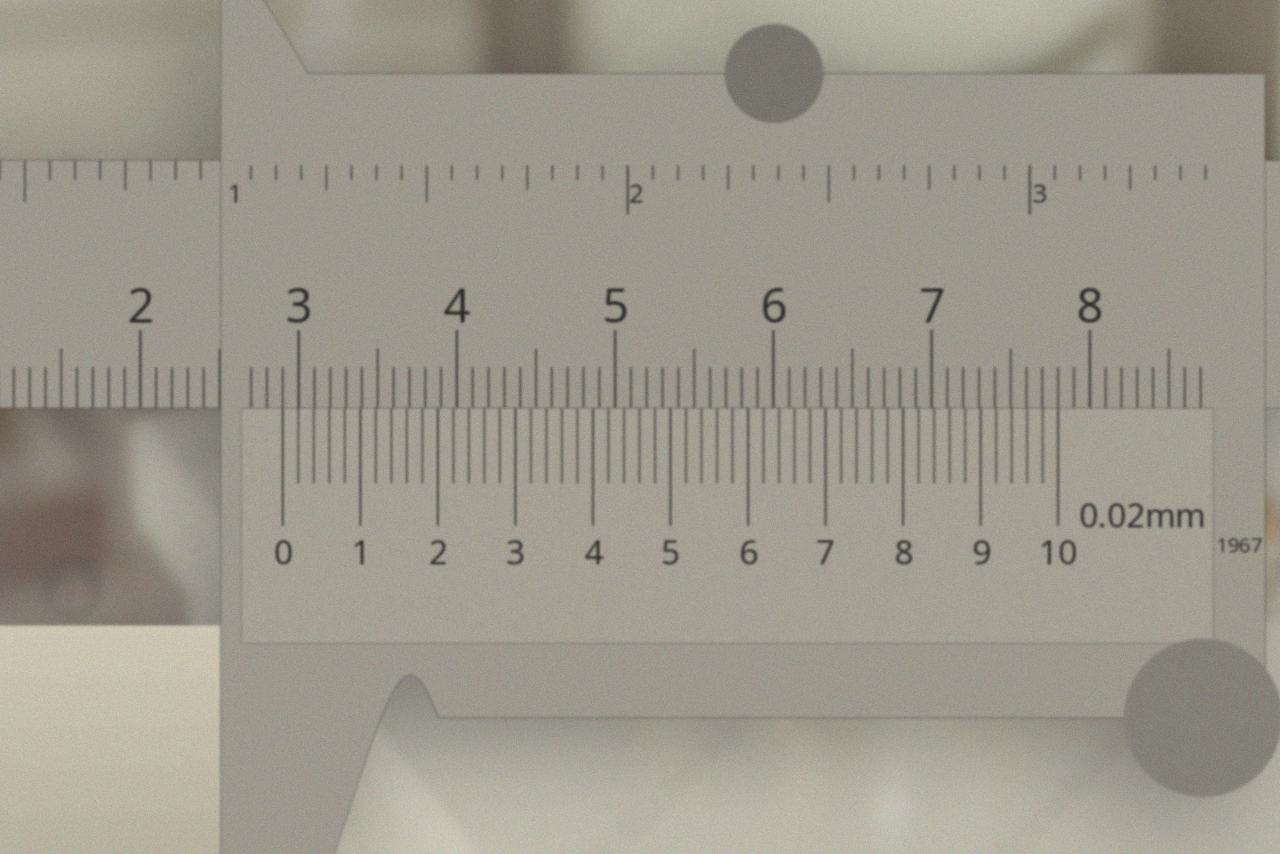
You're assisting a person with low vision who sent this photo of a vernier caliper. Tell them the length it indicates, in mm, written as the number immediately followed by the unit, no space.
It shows 29.0mm
